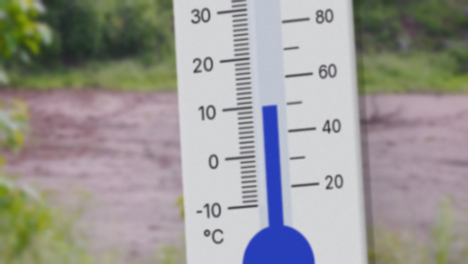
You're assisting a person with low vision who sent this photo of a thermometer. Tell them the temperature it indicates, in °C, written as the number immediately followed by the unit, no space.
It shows 10°C
